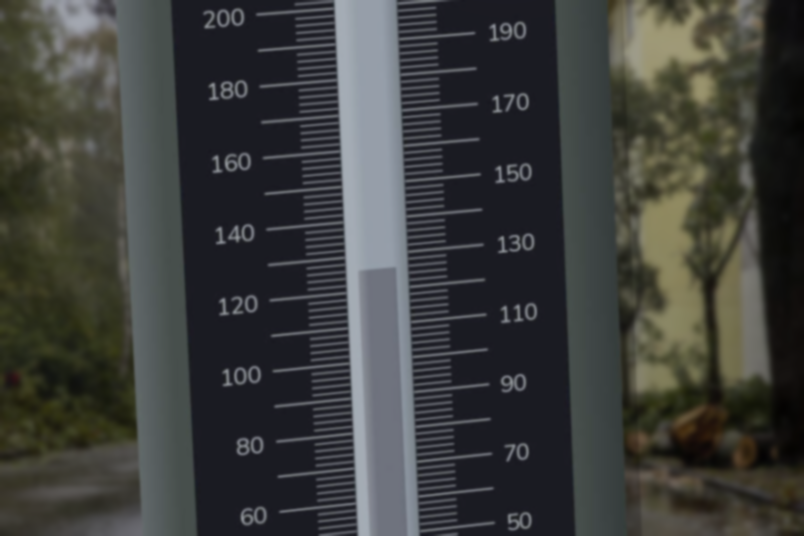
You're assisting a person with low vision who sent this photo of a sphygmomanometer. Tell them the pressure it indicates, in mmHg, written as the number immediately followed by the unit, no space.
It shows 126mmHg
